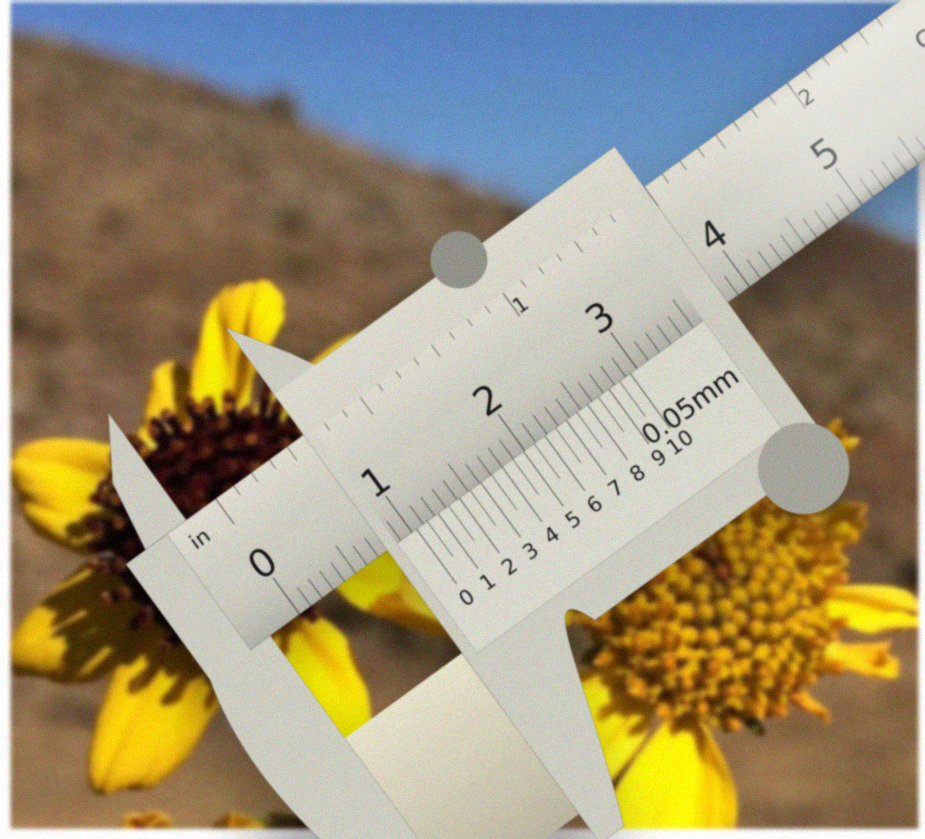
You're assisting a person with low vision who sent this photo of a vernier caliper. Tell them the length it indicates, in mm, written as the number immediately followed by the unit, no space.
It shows 10.4mm
